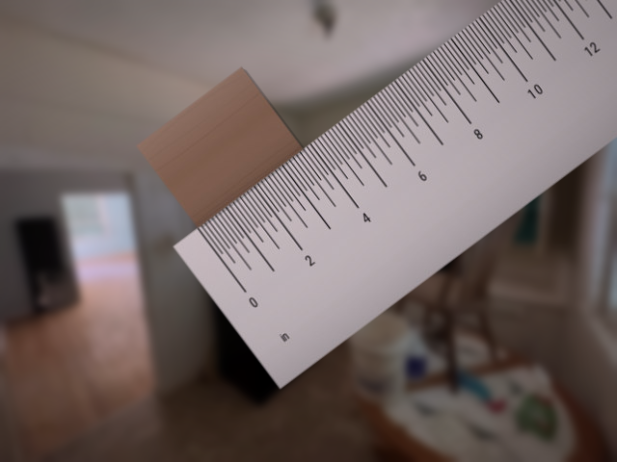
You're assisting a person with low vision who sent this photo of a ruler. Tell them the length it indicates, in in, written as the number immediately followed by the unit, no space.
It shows 3.75in
